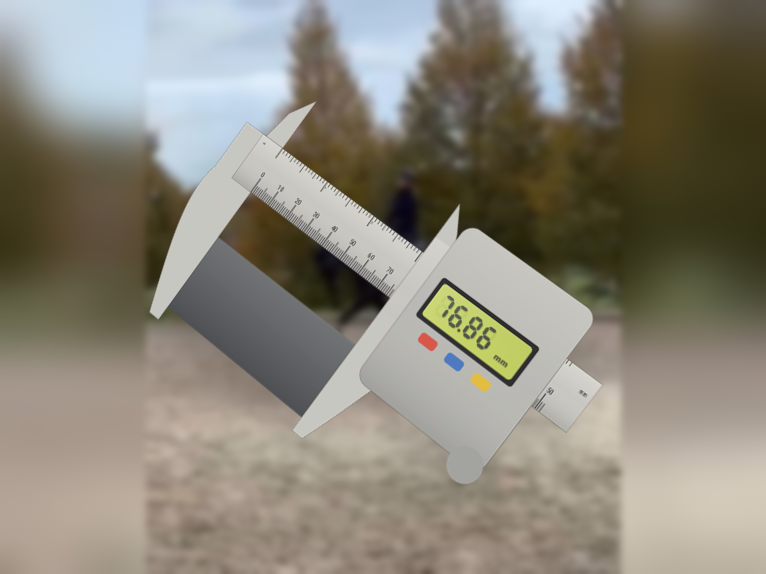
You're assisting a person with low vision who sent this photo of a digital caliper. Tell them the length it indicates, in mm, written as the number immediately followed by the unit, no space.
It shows 76.86mm
